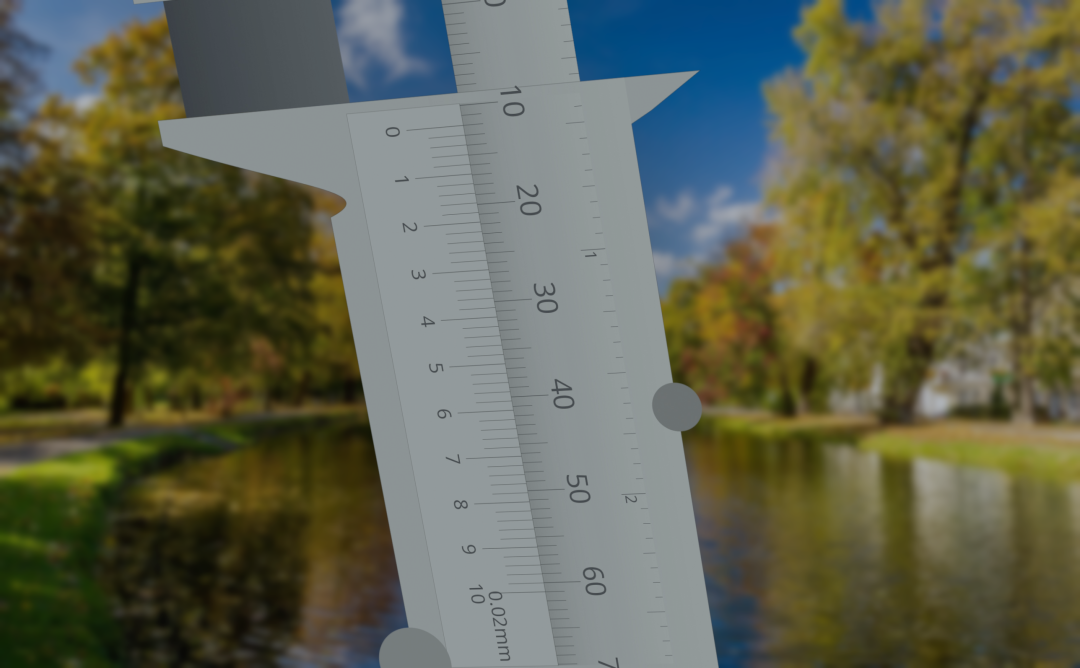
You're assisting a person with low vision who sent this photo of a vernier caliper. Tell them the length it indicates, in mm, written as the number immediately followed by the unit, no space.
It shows 12.0mm
